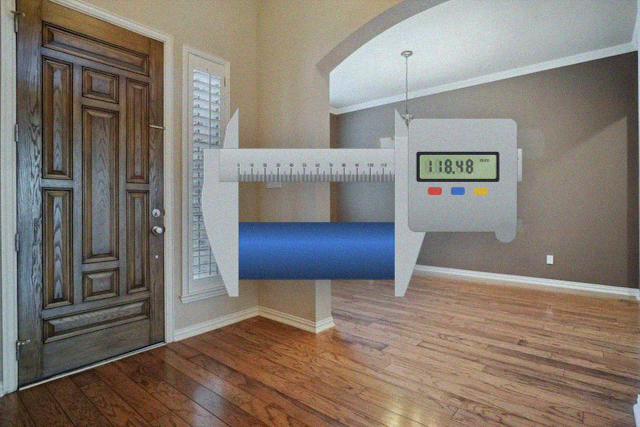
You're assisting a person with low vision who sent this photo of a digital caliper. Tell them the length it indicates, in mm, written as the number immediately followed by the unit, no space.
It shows 118.48mm
